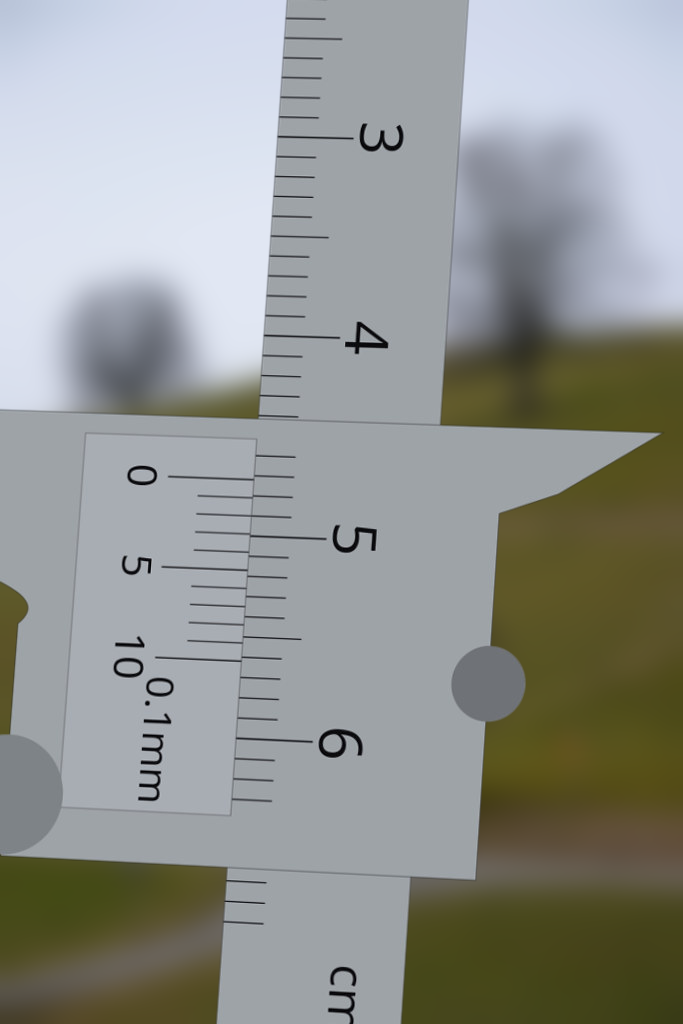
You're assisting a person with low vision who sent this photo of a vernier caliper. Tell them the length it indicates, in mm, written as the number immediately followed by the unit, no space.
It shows 47.2mm
